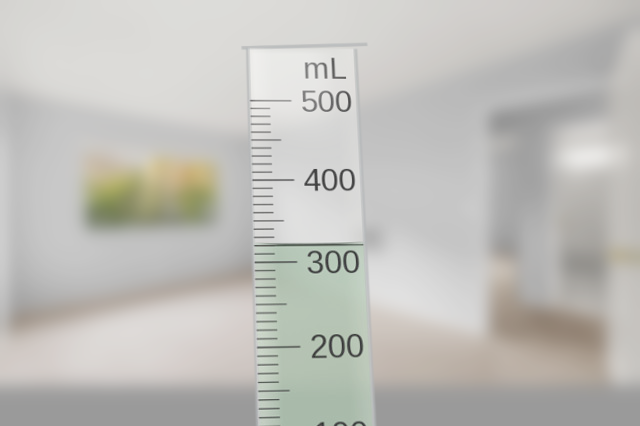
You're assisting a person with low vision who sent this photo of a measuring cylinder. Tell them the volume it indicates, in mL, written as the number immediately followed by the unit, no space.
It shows 320mL
